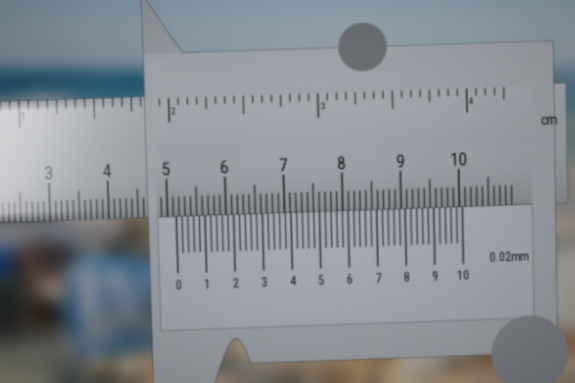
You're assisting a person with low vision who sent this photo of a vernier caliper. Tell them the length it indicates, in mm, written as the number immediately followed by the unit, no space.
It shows 51.5mm
